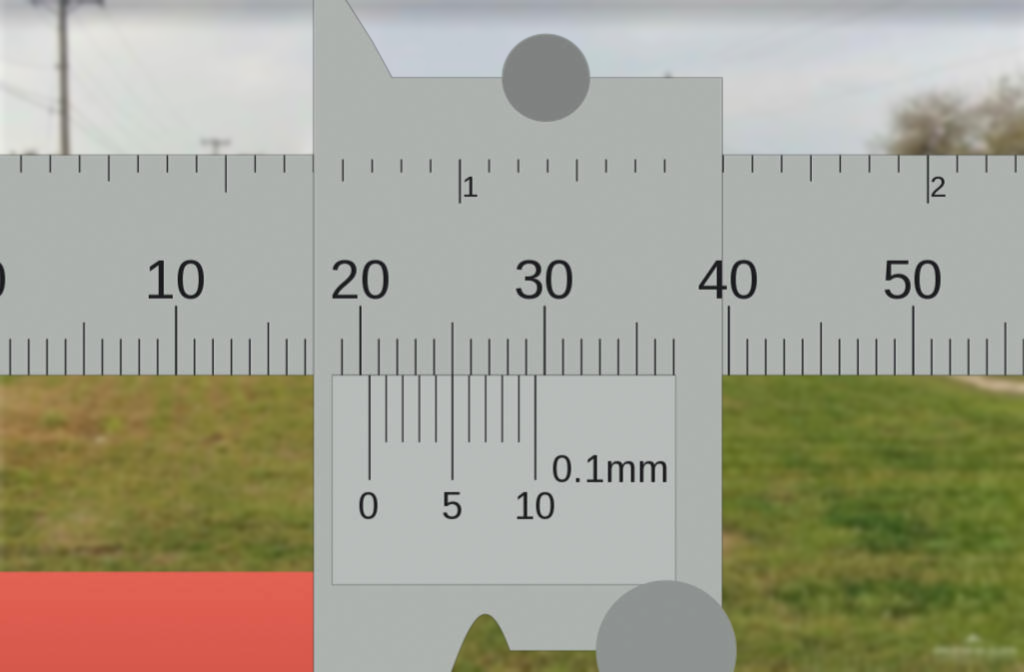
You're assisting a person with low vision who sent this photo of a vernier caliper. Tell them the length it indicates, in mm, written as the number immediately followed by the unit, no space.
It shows 20.5mm
